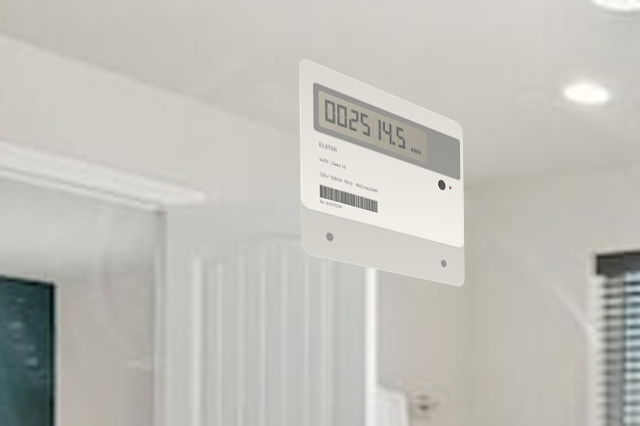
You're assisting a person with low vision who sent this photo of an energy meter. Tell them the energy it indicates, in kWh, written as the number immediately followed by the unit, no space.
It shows 2514.5kWh
